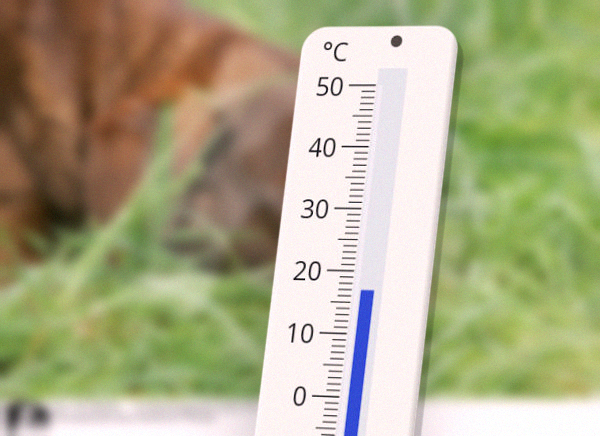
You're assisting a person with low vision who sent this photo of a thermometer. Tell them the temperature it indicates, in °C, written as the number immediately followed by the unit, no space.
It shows 17°C
